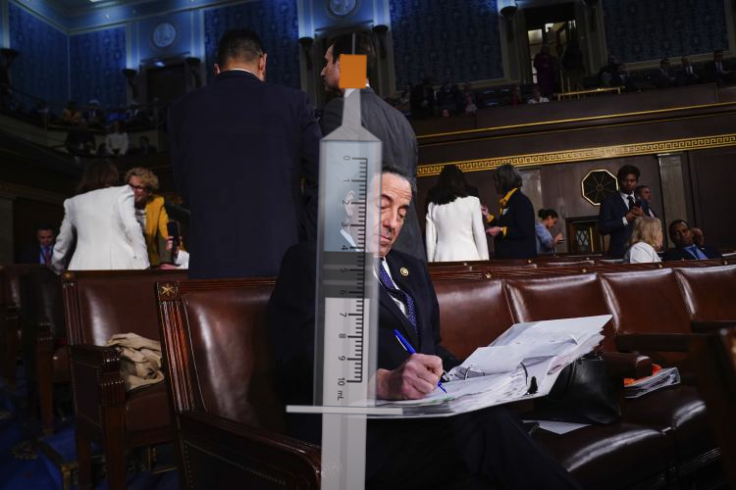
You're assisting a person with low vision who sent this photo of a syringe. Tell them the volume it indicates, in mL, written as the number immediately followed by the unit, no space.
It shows 4.2mL
